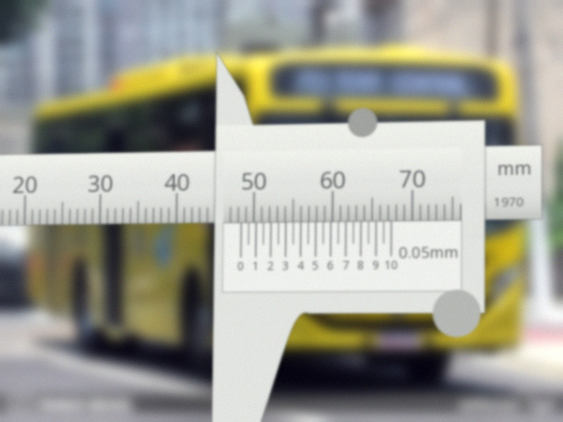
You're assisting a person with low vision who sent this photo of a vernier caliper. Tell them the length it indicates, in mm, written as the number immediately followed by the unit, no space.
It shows 48.4mm
